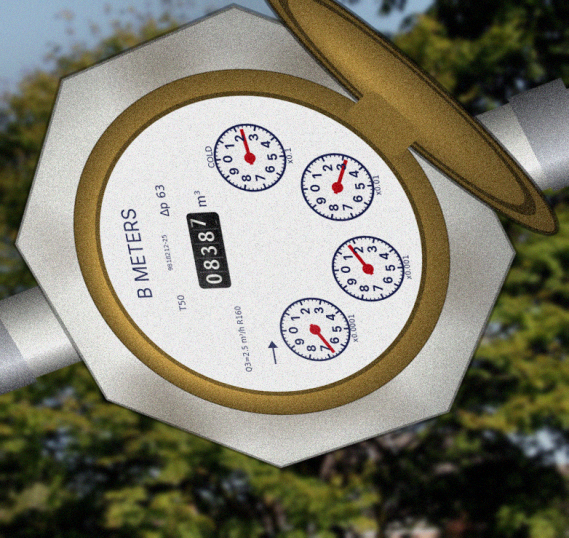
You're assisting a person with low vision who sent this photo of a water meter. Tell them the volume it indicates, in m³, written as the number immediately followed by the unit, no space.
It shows 8387.2316m³
